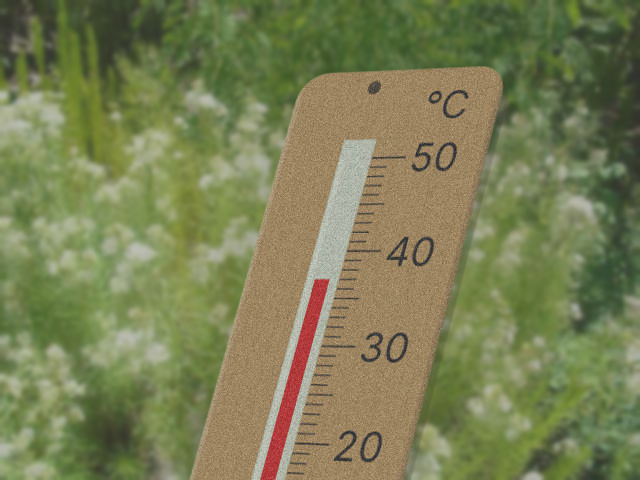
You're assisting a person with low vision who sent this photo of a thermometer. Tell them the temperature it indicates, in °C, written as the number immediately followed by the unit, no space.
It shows 37°C
